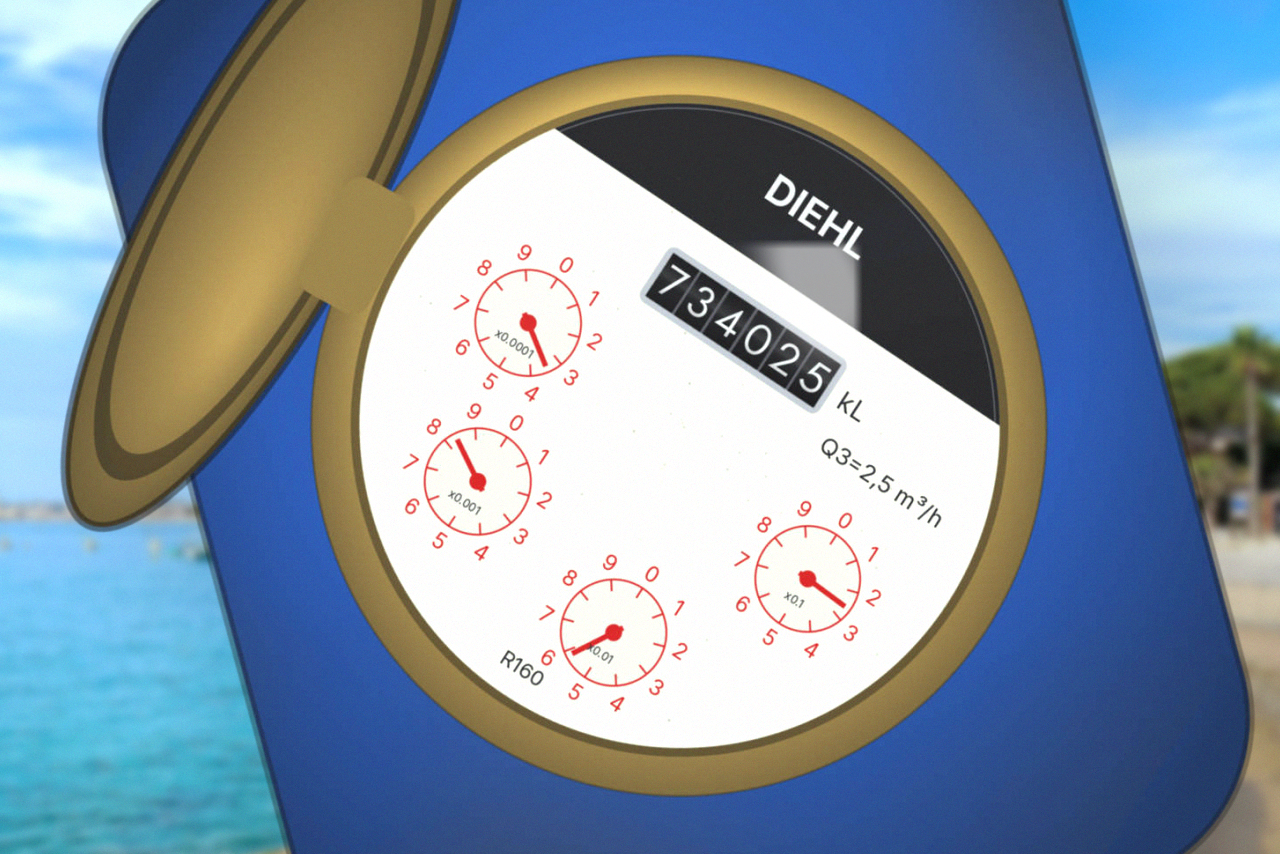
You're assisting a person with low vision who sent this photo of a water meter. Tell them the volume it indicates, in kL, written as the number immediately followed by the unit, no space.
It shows 734025.2583kL
